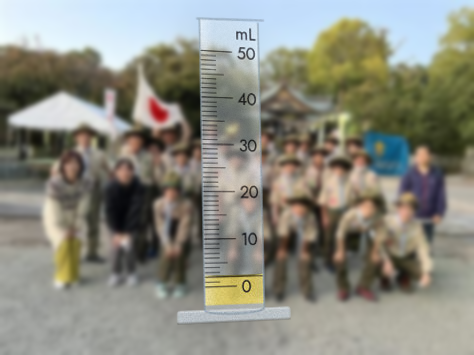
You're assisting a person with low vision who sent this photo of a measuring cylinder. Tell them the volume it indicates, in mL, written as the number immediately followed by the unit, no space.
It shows 2mL
